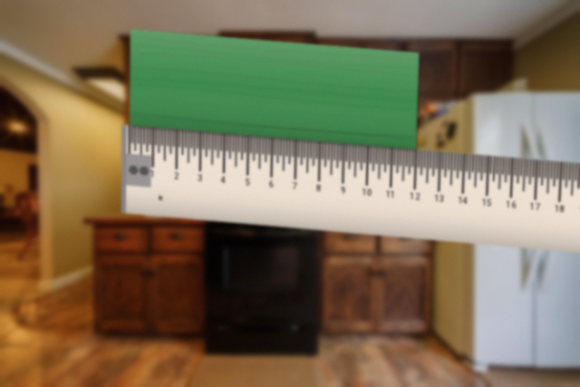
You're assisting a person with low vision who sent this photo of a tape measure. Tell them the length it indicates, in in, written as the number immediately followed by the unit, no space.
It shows 12in
